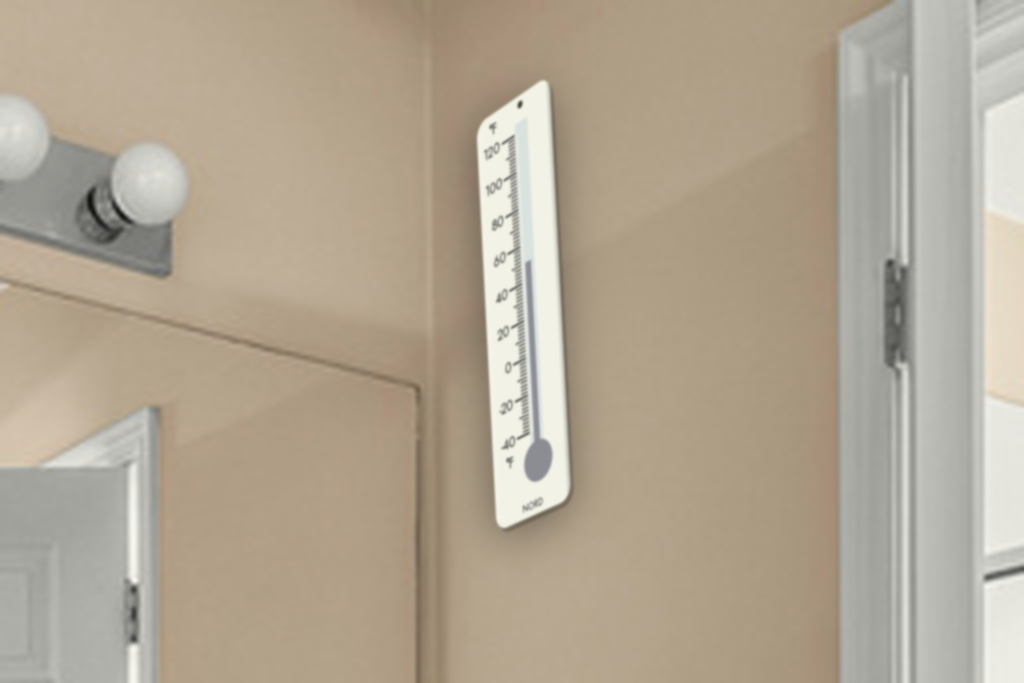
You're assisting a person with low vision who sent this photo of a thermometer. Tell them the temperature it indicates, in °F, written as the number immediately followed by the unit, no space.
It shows 50°F
